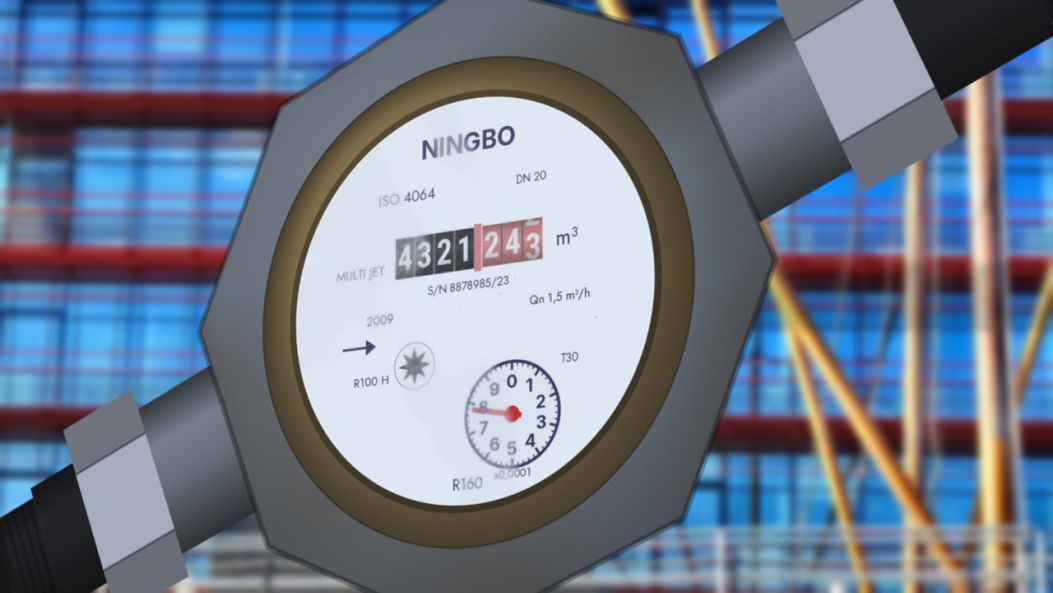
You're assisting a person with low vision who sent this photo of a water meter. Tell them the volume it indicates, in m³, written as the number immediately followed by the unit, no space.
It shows 4321.2427m³
